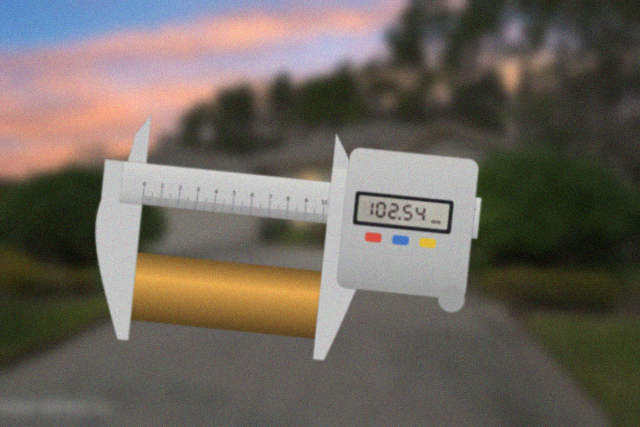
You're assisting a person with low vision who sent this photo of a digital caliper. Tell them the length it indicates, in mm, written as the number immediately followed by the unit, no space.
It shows 102.54mm
